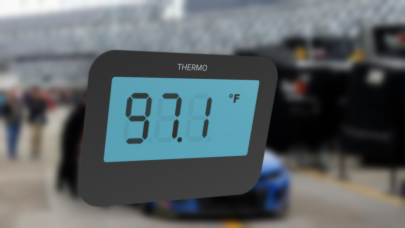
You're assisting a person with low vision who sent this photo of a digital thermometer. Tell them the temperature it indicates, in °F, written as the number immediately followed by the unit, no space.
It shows 97.1°F
